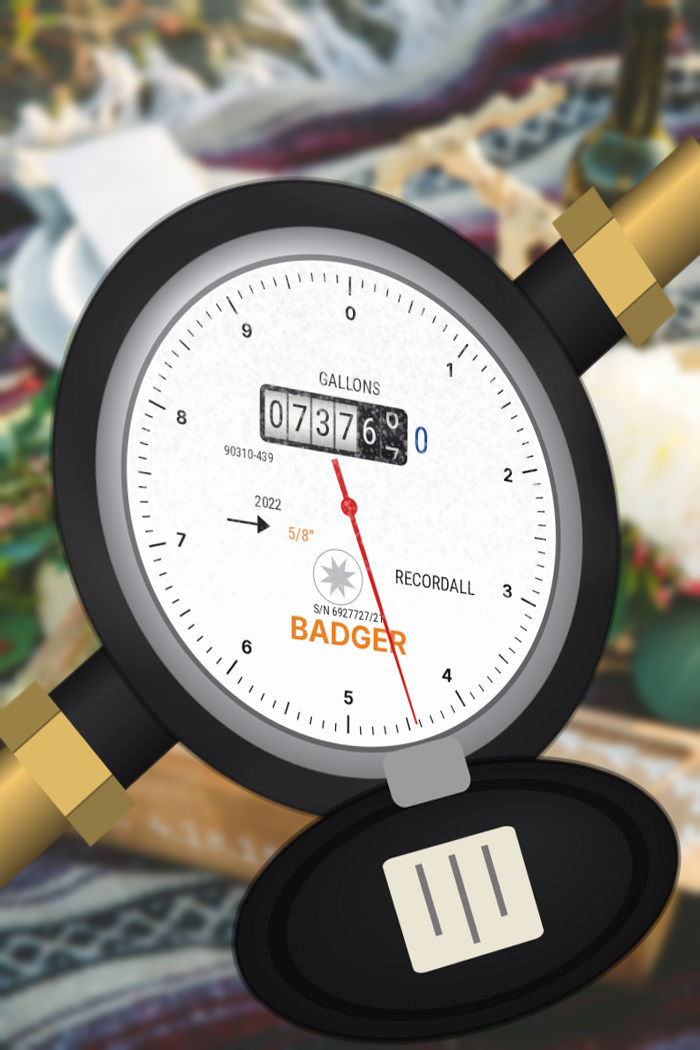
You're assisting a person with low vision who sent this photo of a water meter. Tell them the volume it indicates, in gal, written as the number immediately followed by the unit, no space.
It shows 737664.4gal
